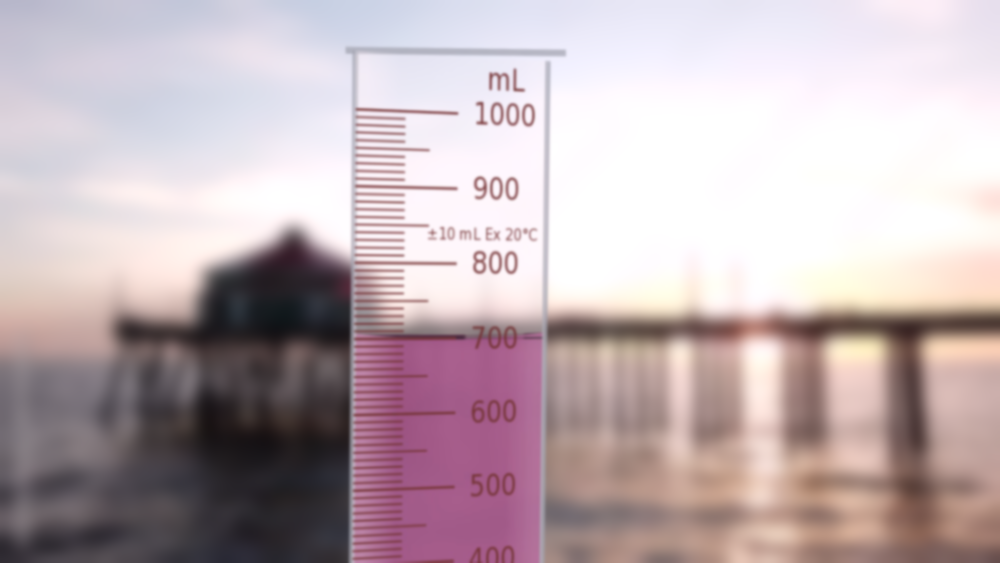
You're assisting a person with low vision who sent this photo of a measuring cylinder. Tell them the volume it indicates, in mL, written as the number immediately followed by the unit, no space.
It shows 700mL
